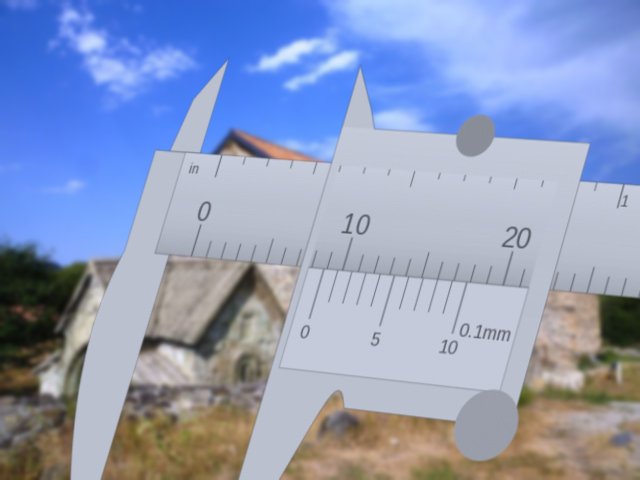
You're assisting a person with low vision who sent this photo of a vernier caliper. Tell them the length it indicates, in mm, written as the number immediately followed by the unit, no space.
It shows 8.8mm
